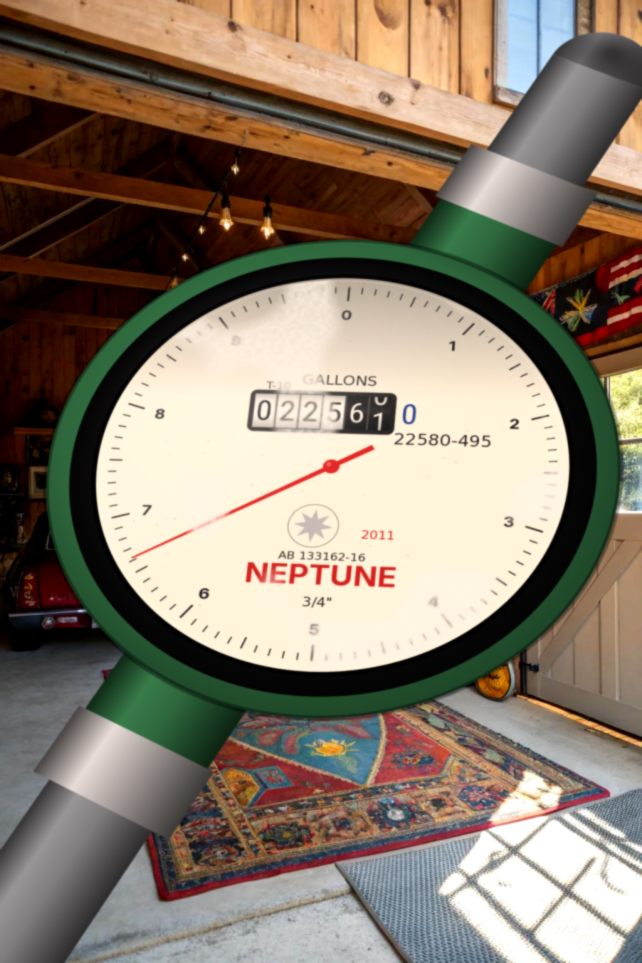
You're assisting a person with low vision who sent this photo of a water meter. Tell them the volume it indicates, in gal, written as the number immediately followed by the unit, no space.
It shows 225606.6gal
